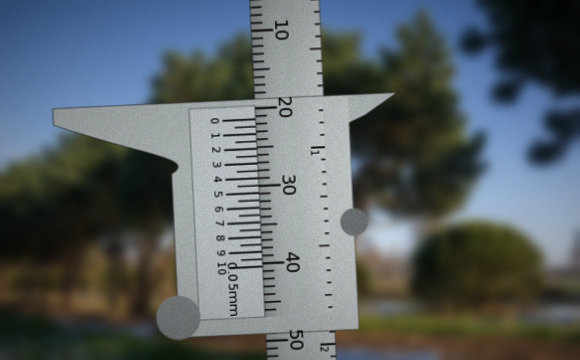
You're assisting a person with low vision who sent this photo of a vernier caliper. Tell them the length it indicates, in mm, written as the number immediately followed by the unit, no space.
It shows 21.4mm
